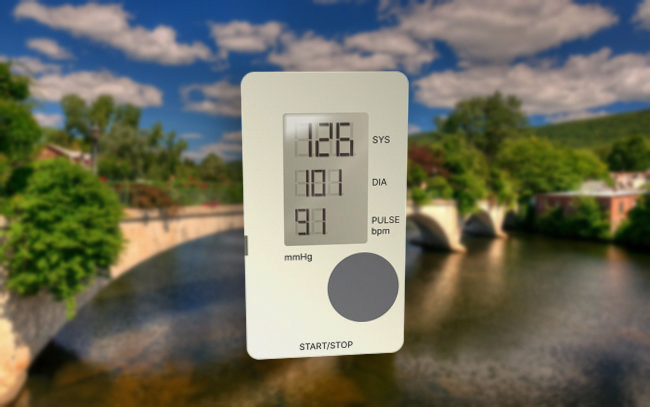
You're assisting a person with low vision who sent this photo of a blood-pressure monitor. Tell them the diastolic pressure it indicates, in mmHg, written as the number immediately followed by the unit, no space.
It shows 101mmHg
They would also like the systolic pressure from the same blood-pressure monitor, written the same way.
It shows 126mmHg
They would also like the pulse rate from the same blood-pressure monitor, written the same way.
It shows 91bpm
